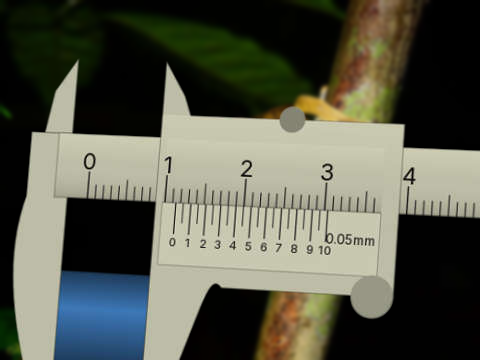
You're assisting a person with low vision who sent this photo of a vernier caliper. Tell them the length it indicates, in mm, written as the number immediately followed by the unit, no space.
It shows 11.4mm
